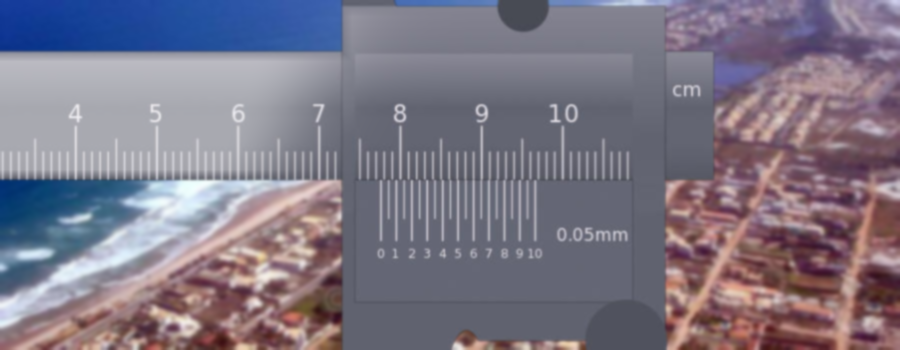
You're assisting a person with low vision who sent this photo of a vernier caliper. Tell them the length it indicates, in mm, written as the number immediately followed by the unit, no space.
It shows 77.6mm
